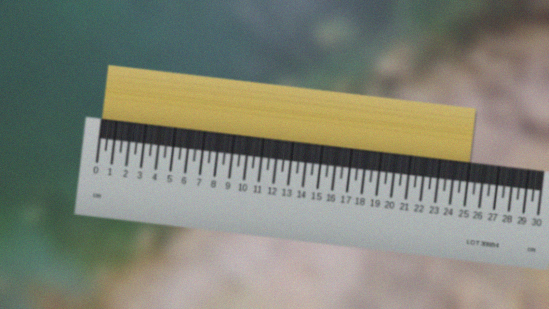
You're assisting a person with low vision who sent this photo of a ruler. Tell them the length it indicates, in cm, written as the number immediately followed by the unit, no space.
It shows 25cm
